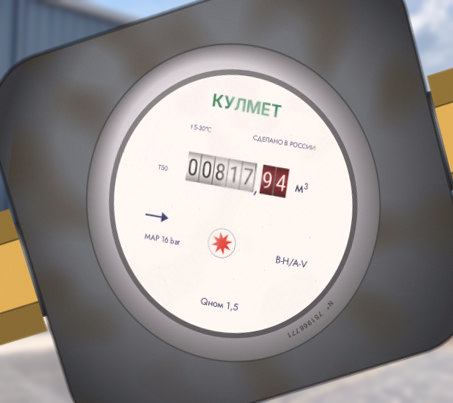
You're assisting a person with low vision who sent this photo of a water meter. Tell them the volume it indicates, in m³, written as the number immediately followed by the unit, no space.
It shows 817.94m³
